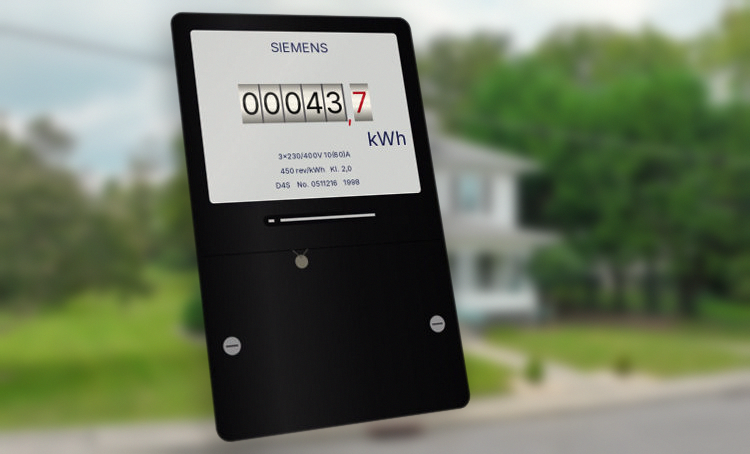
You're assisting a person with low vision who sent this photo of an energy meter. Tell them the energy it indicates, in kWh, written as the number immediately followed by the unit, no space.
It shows 43.7kWh
